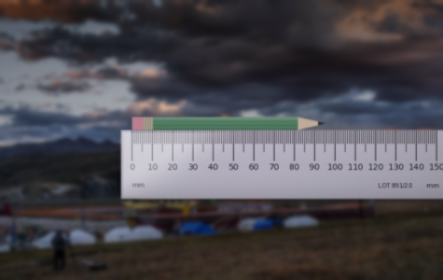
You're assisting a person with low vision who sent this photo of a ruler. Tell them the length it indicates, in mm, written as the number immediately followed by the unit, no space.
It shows 95mm
